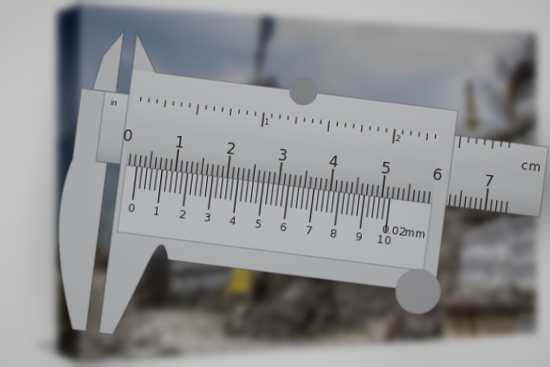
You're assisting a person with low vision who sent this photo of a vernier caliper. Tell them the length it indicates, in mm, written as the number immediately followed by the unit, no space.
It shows 2.5mm
